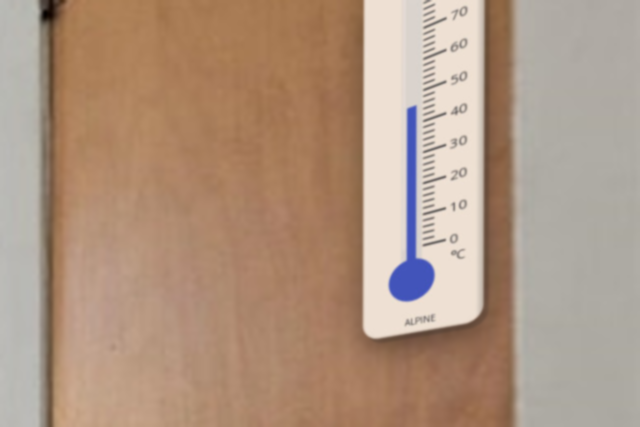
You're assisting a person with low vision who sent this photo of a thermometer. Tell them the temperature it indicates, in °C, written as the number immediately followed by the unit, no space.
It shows 46°C
